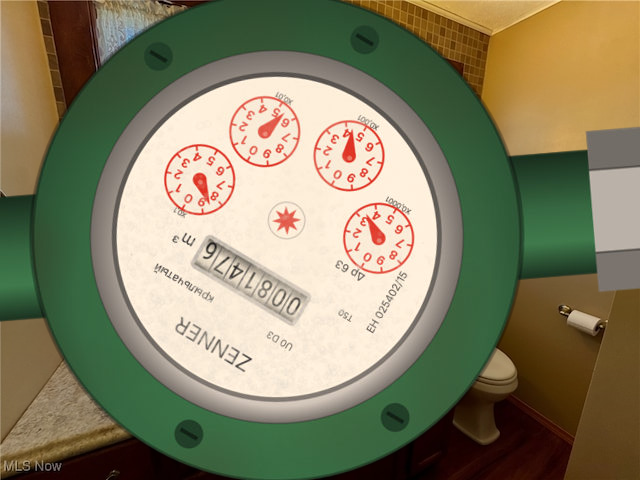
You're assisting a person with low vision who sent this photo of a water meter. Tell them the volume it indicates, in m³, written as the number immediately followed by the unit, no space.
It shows 81475.8543m³
